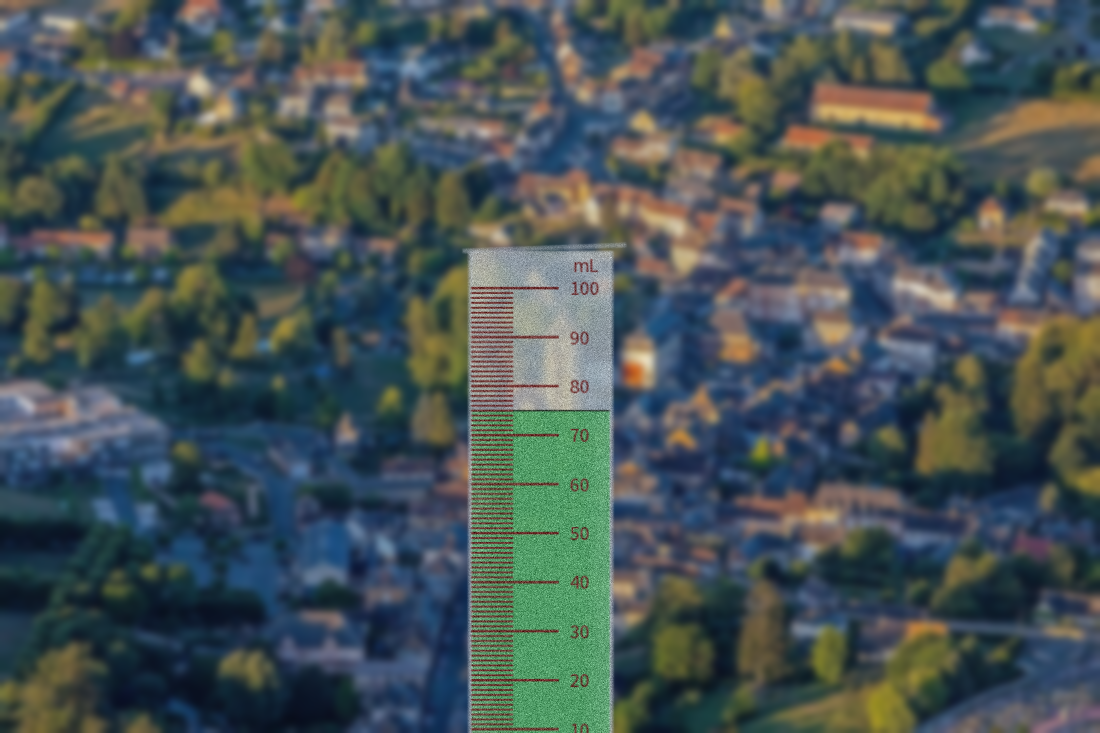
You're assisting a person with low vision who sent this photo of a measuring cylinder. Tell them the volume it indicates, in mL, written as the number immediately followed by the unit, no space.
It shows 75mL
